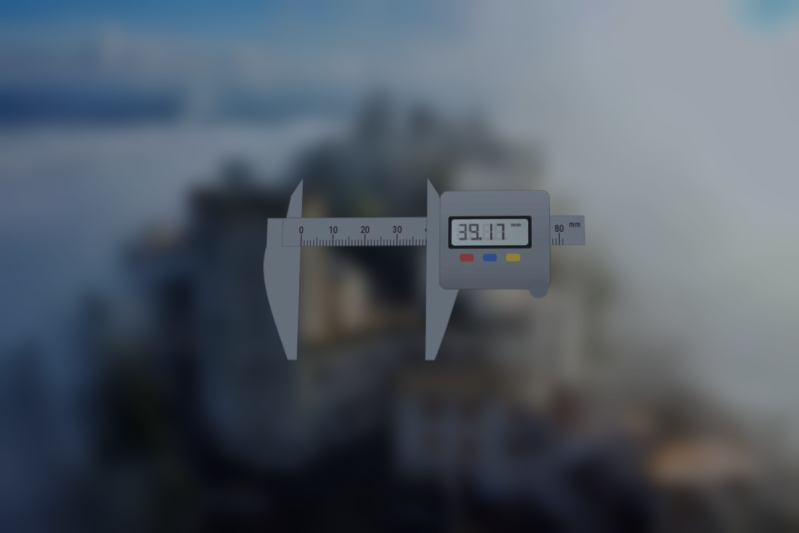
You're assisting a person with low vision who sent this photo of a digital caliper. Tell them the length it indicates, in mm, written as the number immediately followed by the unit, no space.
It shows 39.17mm
